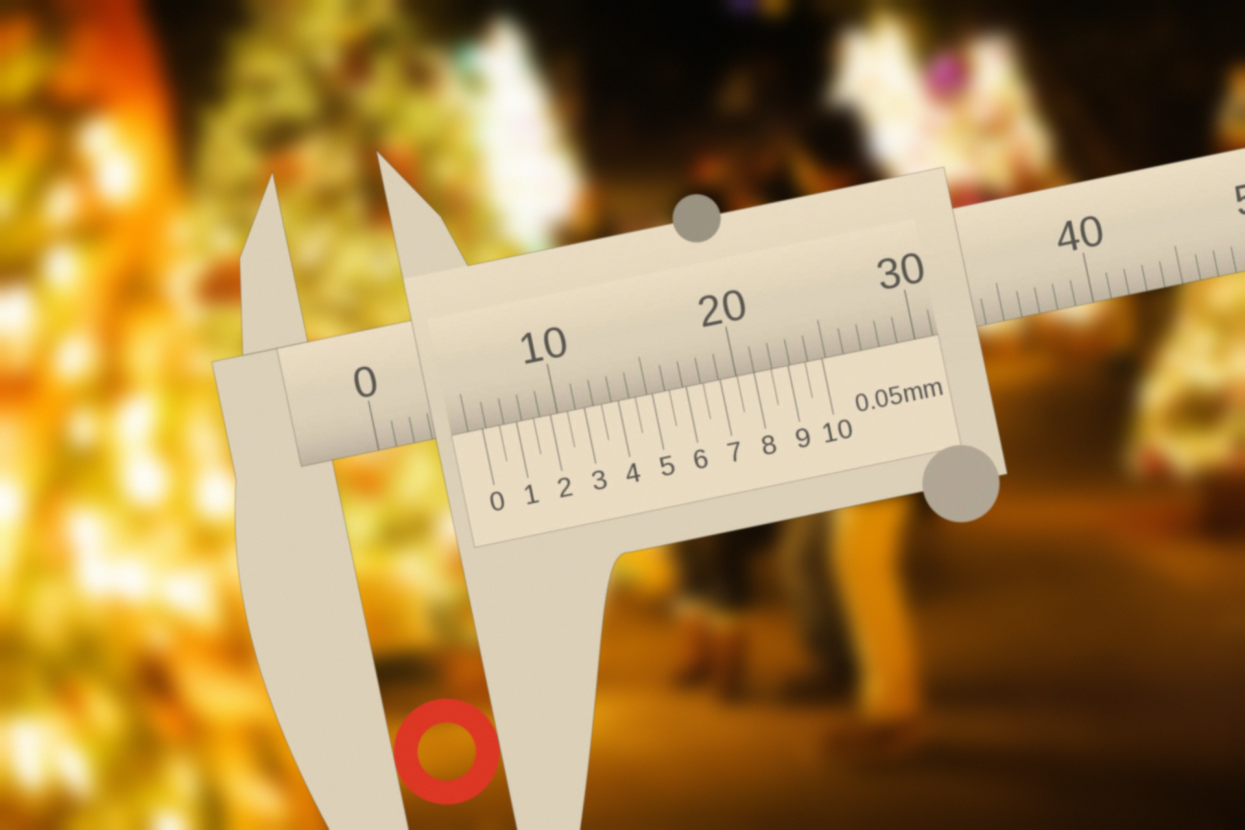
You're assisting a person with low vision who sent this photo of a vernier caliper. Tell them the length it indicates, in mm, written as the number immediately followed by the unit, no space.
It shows 5.8mm
